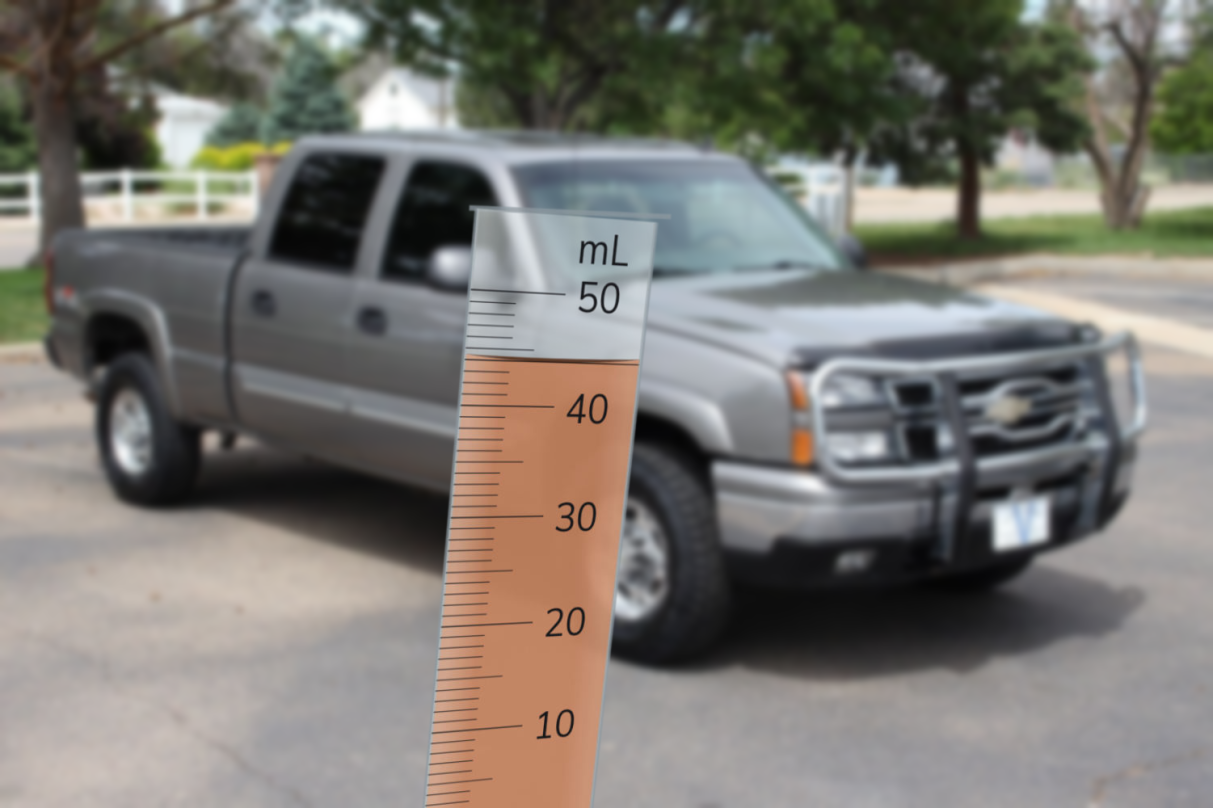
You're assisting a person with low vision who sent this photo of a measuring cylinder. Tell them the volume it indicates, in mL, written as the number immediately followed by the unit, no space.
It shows 44mL
